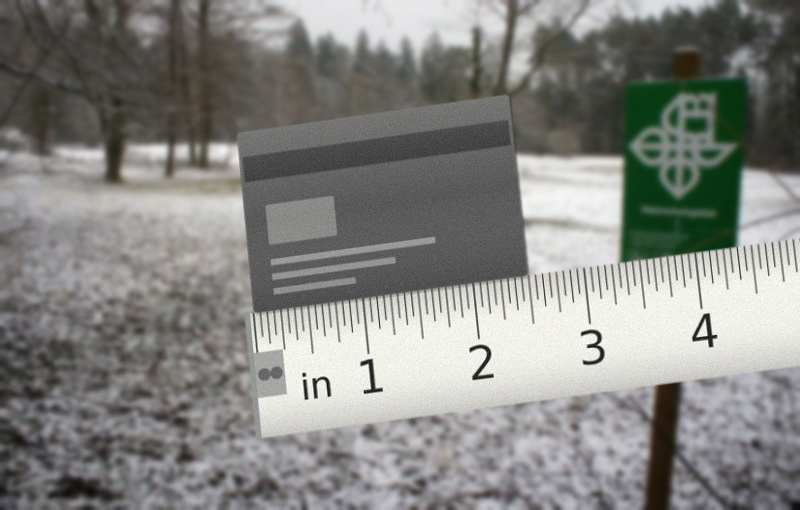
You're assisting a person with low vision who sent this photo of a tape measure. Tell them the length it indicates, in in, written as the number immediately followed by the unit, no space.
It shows 2.5in
